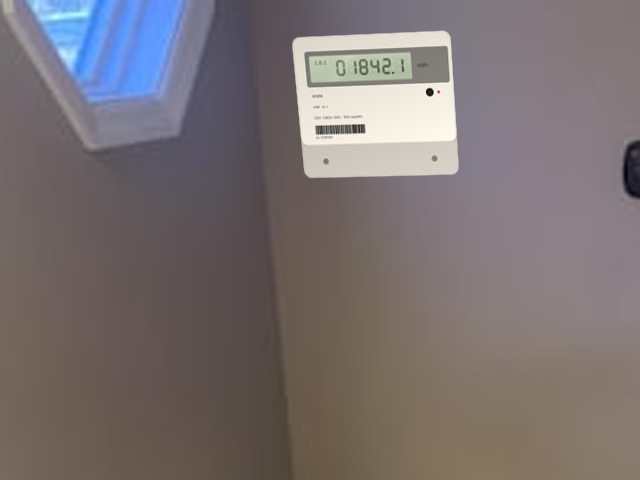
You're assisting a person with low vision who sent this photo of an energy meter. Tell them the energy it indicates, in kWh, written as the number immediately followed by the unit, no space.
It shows 1842.1kWh
